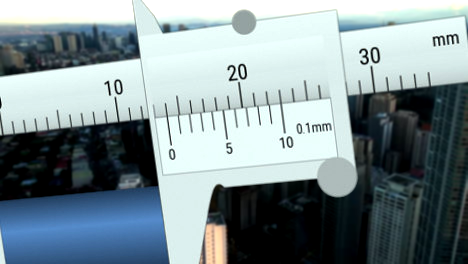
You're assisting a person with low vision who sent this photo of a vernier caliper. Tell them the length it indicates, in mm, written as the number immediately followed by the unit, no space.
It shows 14.0mm
